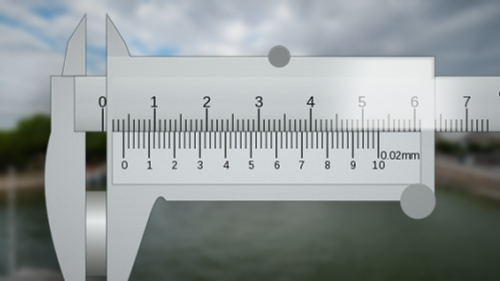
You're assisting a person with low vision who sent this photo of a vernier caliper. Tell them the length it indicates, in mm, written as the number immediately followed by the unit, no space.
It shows 4.0mm
